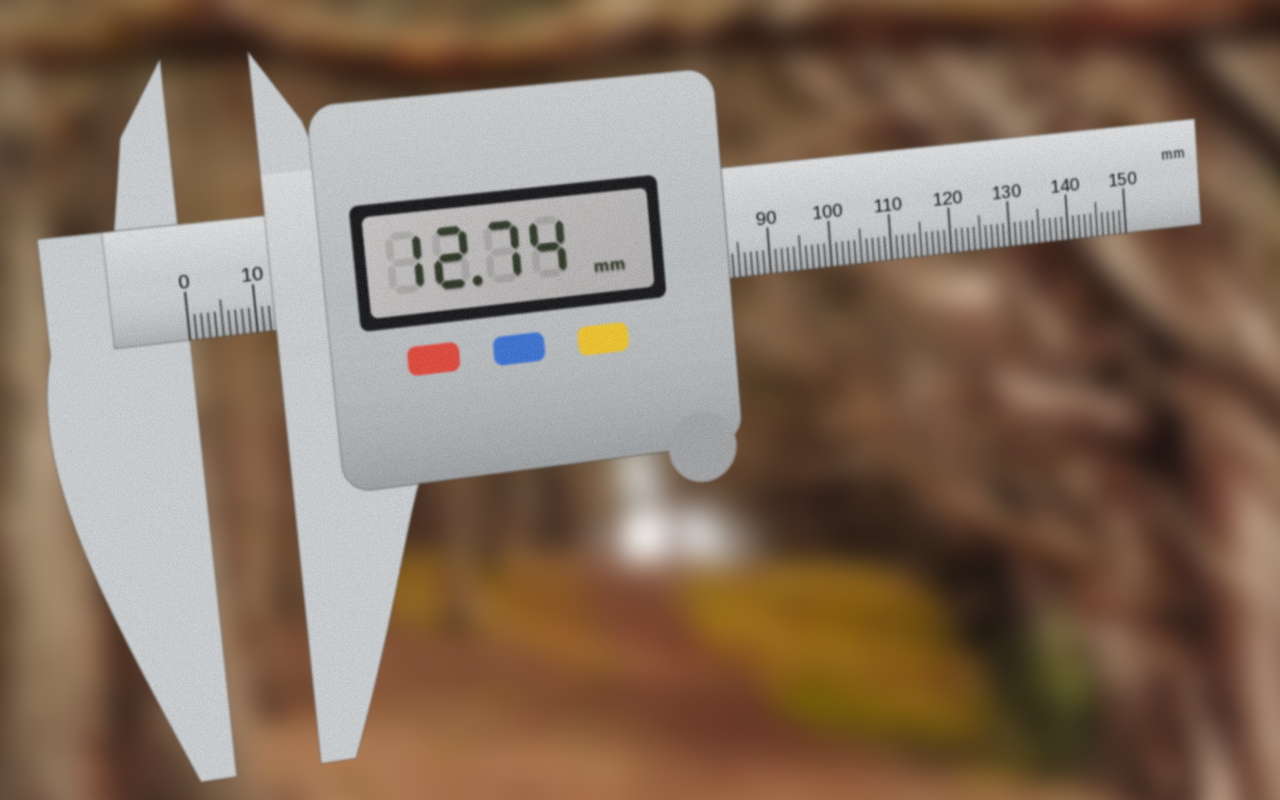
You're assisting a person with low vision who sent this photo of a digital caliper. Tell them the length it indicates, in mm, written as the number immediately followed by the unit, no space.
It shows 12.74mm
